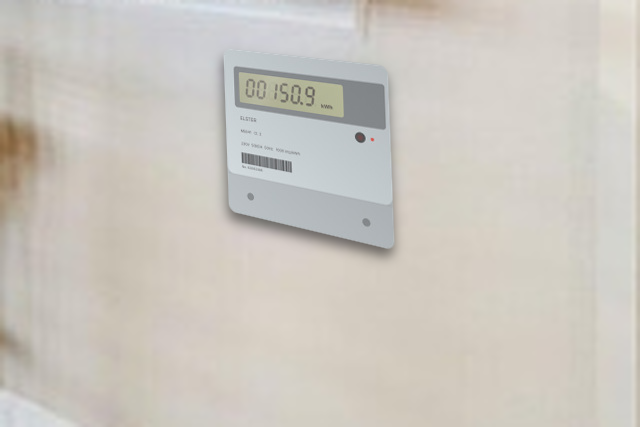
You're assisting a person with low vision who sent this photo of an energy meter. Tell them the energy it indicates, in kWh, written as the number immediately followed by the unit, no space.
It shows 150.9kWh
